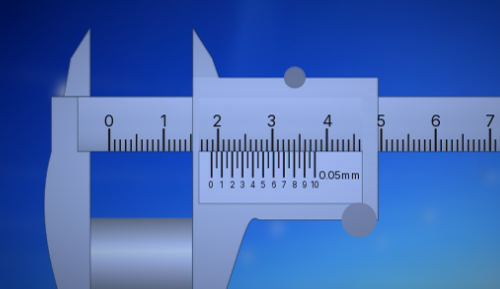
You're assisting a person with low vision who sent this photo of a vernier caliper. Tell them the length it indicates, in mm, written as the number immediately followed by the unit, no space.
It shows 18.8mm
